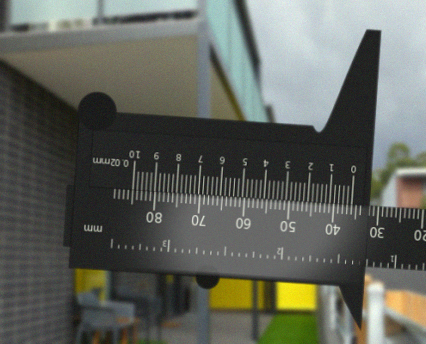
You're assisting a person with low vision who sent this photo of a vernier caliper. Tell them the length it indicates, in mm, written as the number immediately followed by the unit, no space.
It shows 36.0mm
